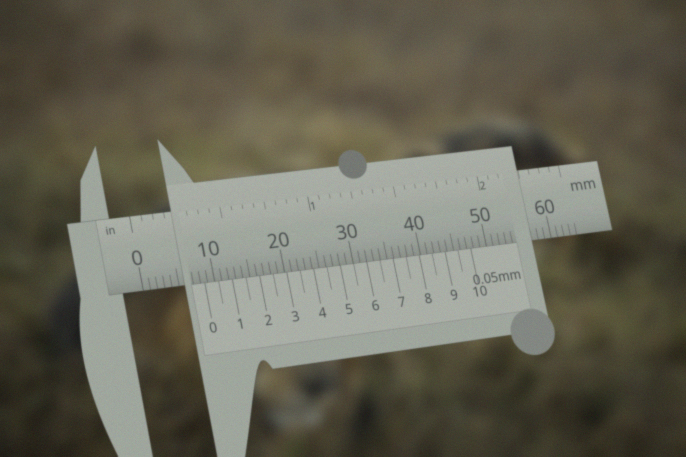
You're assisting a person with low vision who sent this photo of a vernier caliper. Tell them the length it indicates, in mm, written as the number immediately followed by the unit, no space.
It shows 8.6mm
